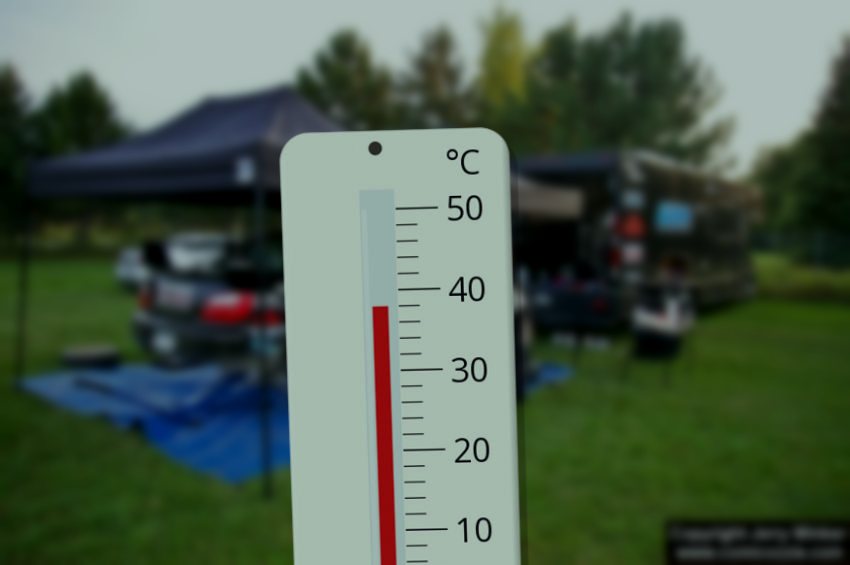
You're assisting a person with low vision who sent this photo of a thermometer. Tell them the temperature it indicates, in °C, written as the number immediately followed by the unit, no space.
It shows 38°C
